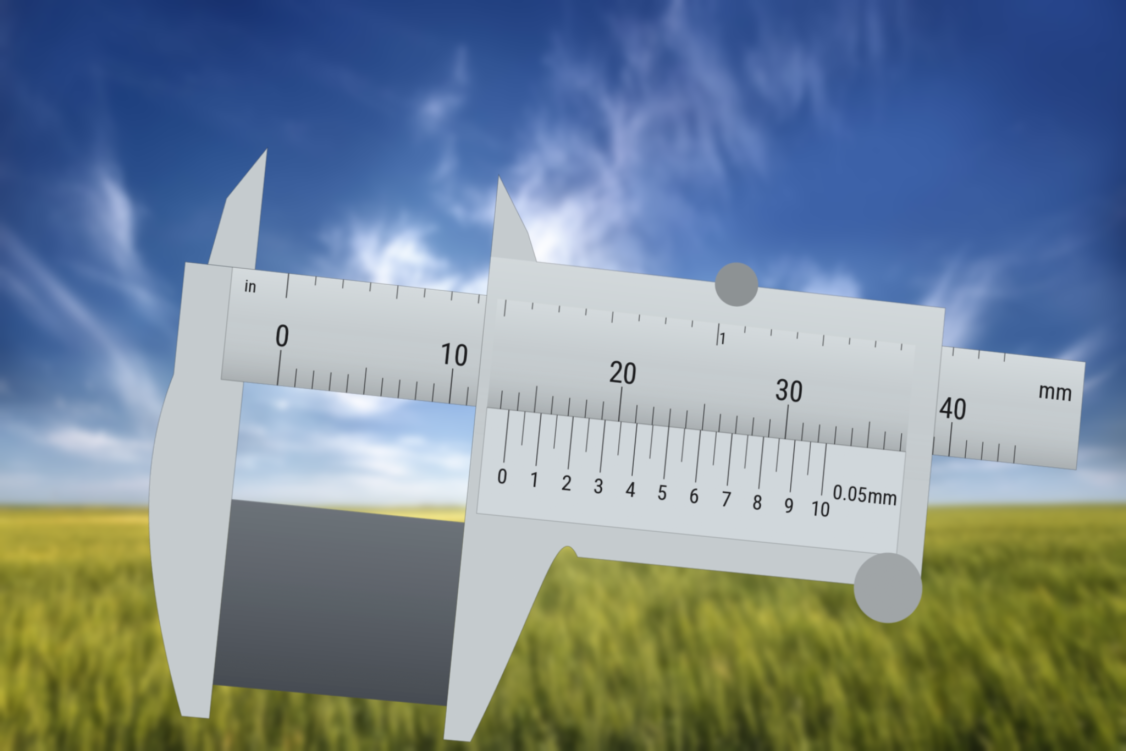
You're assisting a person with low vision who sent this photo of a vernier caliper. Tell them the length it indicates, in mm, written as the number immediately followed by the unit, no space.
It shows 13.5mm
